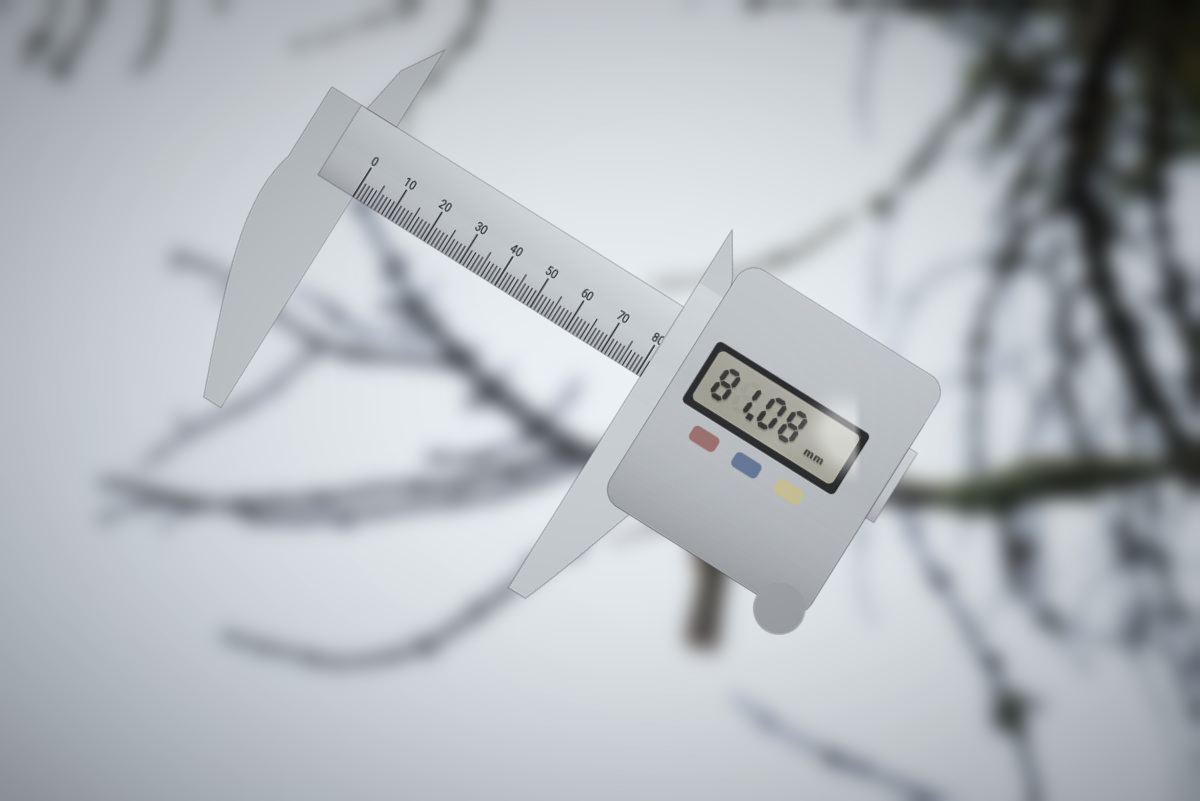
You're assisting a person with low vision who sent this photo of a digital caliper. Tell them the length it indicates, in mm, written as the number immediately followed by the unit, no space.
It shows 81.08mm
